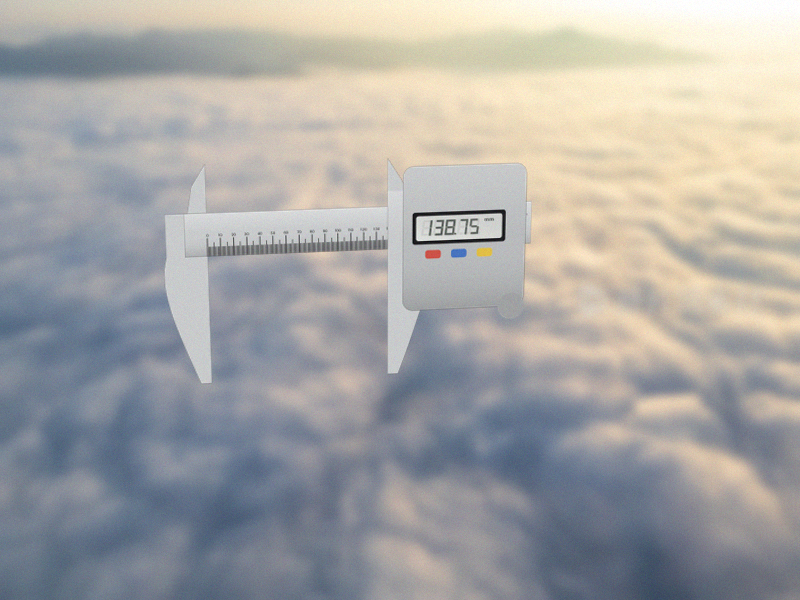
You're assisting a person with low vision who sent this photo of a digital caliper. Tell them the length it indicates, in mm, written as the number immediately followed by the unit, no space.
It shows 138.75mm
